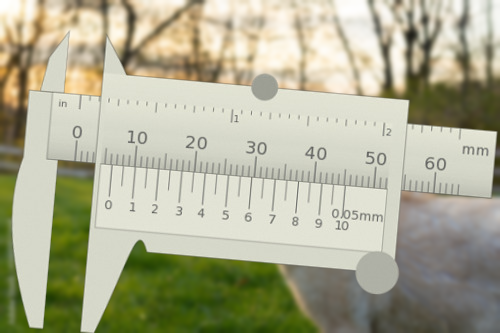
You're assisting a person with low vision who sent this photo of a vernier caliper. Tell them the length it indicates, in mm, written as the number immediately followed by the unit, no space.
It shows 6.2mm
